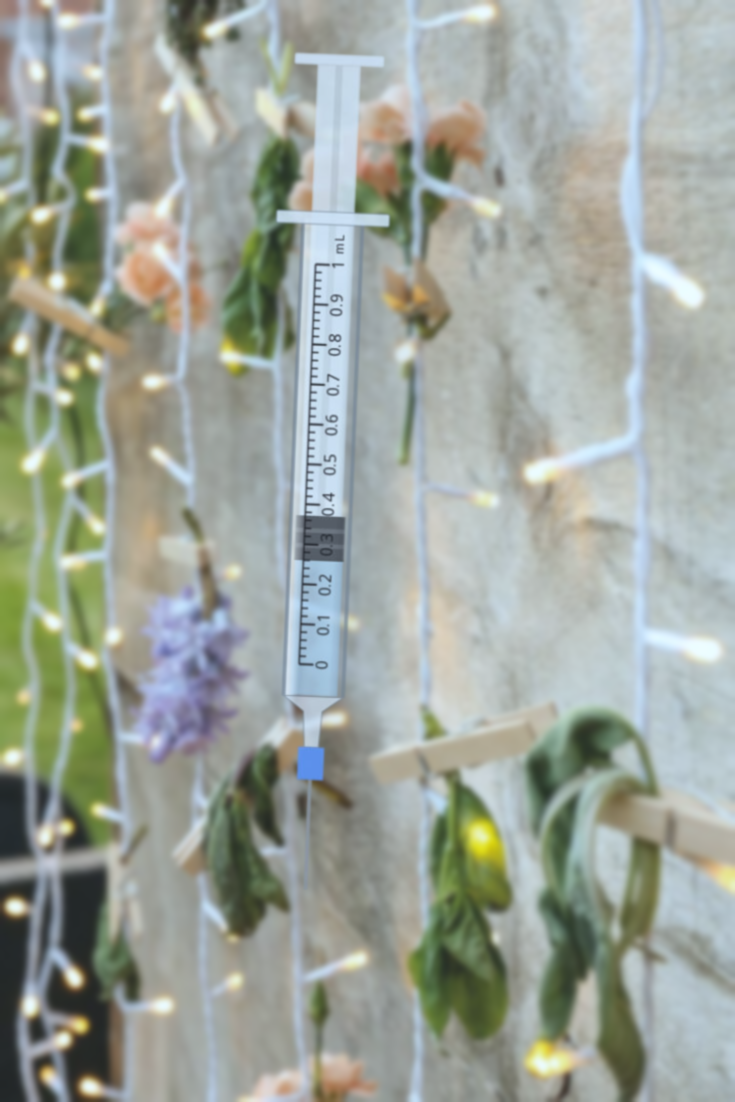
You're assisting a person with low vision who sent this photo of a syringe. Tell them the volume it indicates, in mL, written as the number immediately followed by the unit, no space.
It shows 0.26mL
